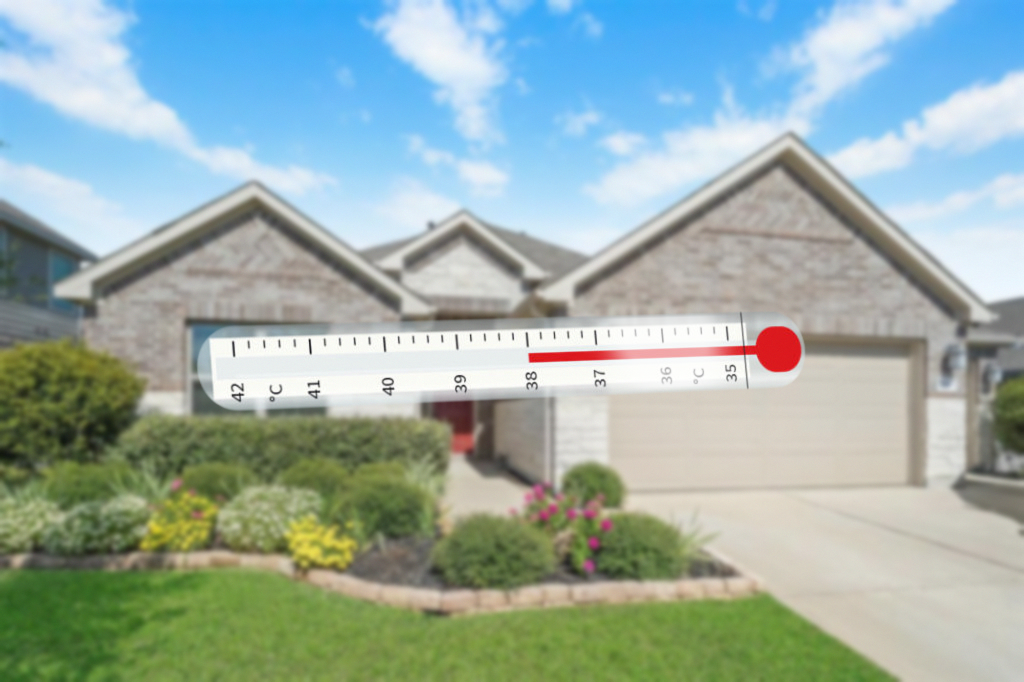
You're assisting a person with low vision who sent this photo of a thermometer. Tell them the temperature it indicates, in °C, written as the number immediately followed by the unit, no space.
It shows 38°C
